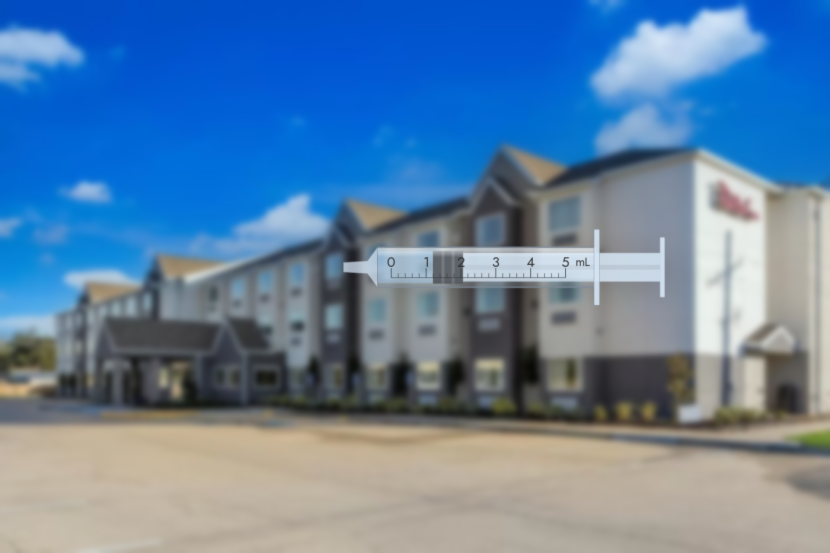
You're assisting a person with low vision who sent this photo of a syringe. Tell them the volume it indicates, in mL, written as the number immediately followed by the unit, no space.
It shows 1.2mL
